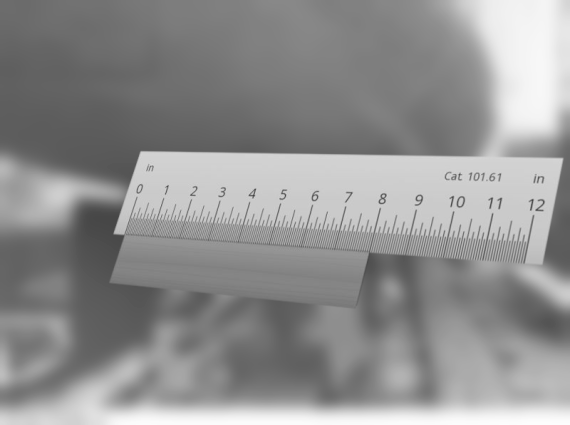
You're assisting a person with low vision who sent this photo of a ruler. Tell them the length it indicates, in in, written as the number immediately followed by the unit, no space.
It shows 8in
